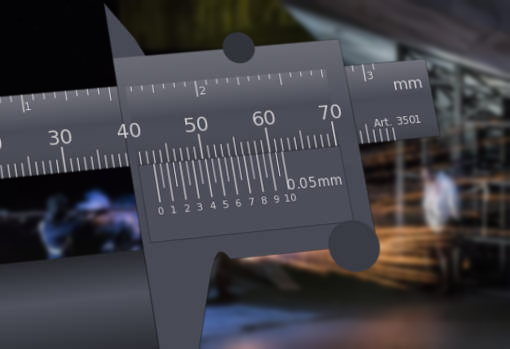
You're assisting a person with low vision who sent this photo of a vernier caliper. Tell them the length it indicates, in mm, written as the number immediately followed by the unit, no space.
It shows 42.8mm
